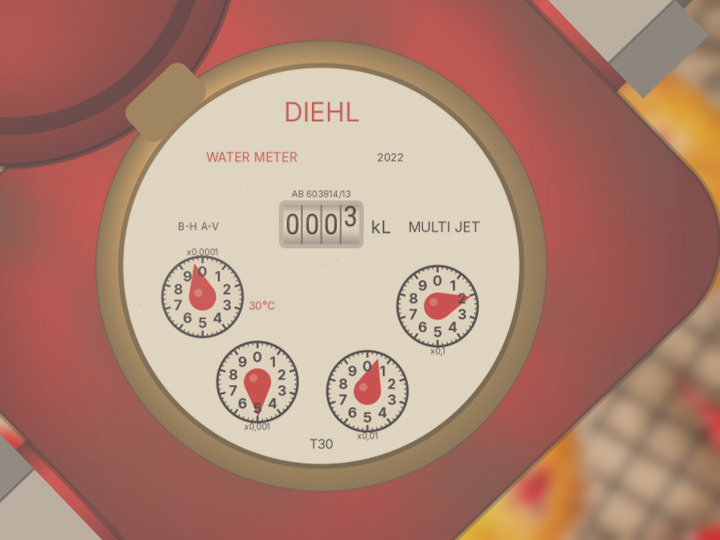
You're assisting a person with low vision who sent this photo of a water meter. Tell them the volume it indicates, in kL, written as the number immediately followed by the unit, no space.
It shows 3.2049kL
